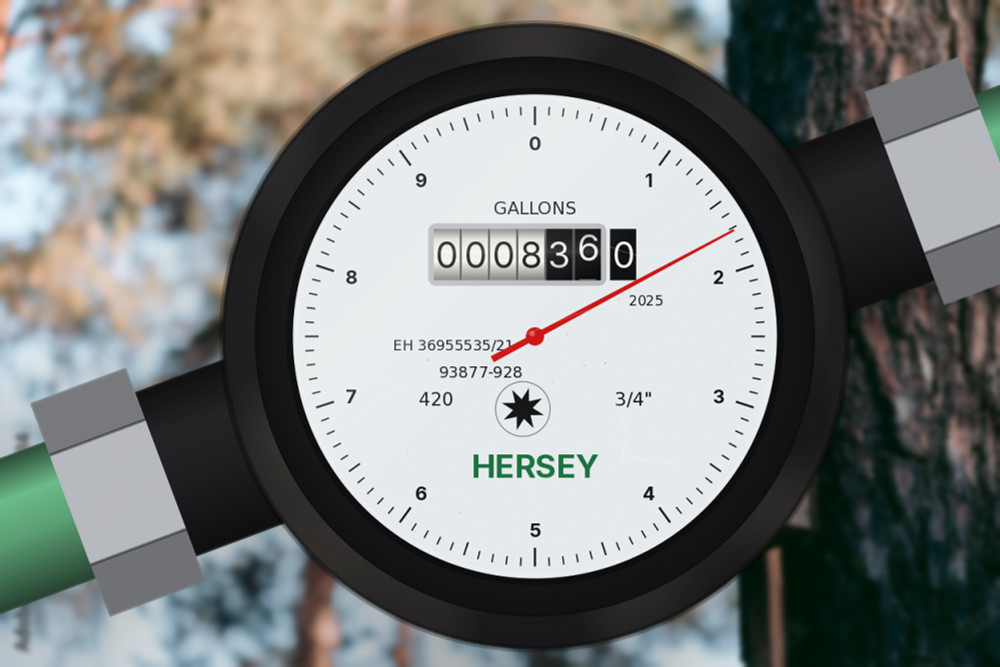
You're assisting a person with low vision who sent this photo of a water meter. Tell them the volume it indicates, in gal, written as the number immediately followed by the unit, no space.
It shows 8361.7gal
